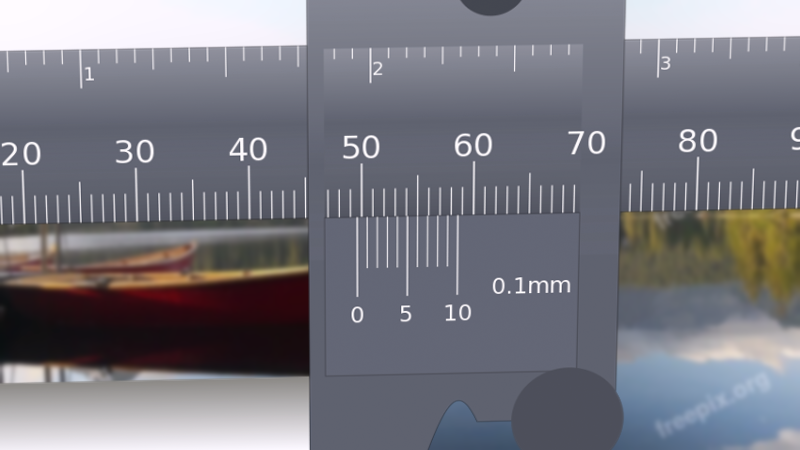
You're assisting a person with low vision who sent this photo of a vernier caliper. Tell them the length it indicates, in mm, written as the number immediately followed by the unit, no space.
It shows 49.6mm
